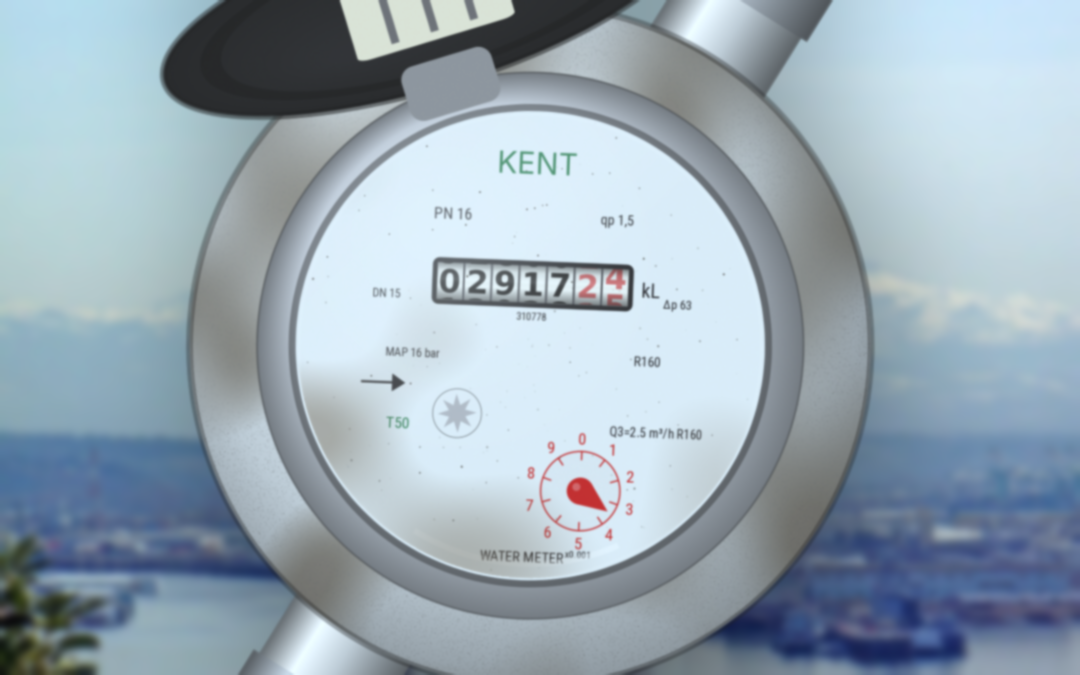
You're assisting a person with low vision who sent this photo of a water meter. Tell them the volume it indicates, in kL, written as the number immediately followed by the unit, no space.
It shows 2917.243kL
